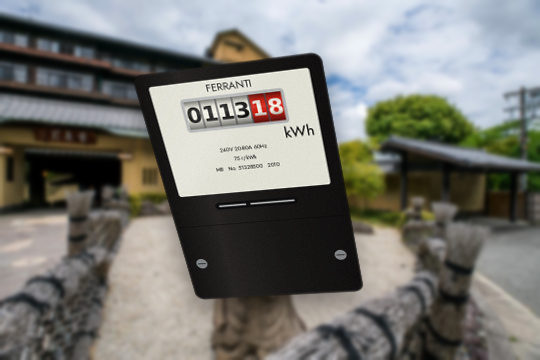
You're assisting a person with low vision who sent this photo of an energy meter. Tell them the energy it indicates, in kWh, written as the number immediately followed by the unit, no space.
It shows 113.18kWh
